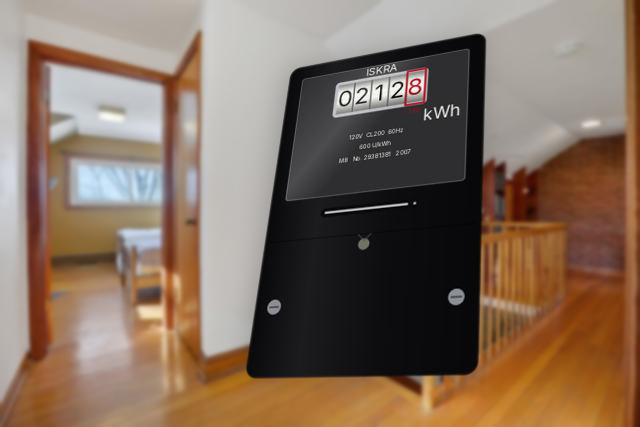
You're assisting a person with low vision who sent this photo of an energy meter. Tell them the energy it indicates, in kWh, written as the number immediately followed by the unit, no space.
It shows 212.8kWh
